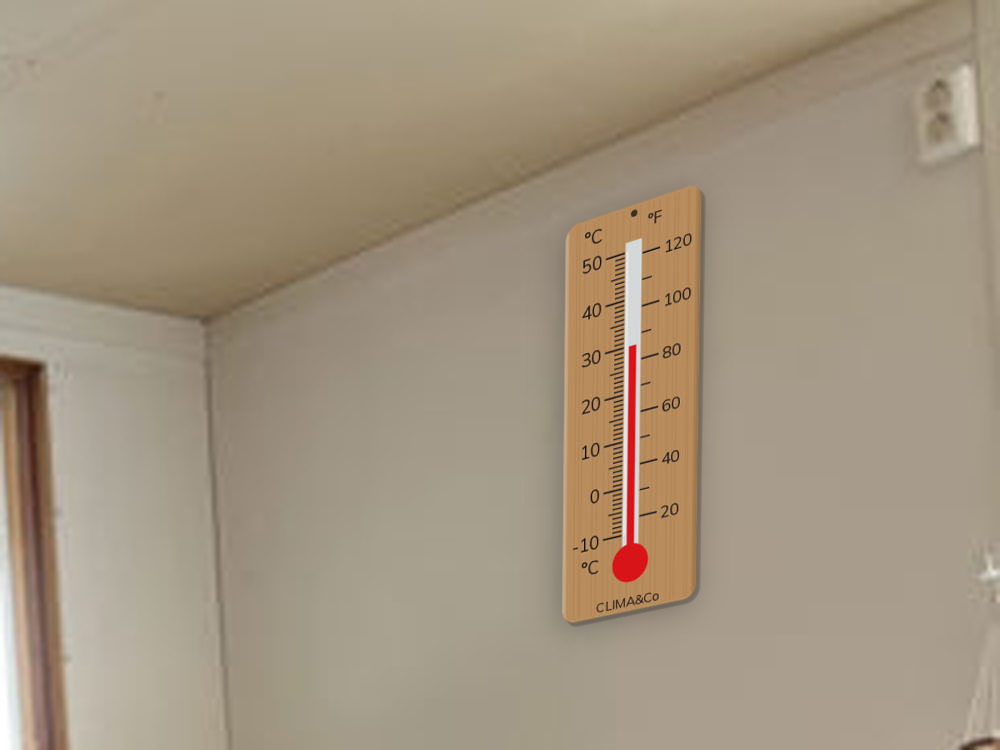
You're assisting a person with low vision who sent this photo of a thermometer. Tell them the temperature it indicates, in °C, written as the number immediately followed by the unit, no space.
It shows 30°C
